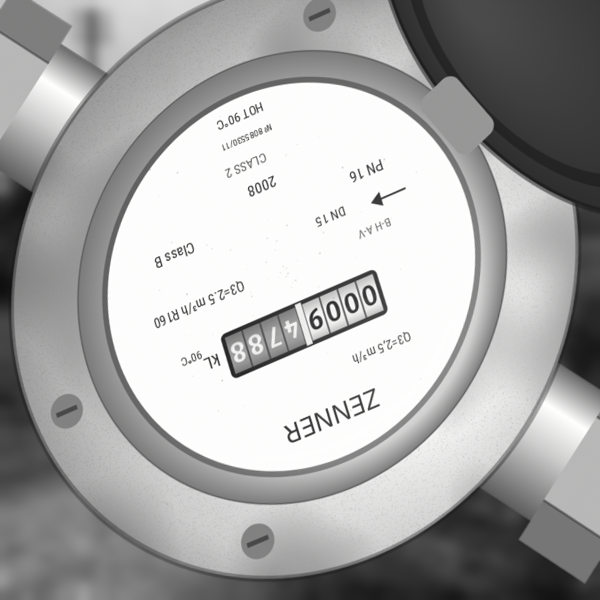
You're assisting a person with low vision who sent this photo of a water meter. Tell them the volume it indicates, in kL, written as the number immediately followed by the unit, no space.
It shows 9.4788kL
